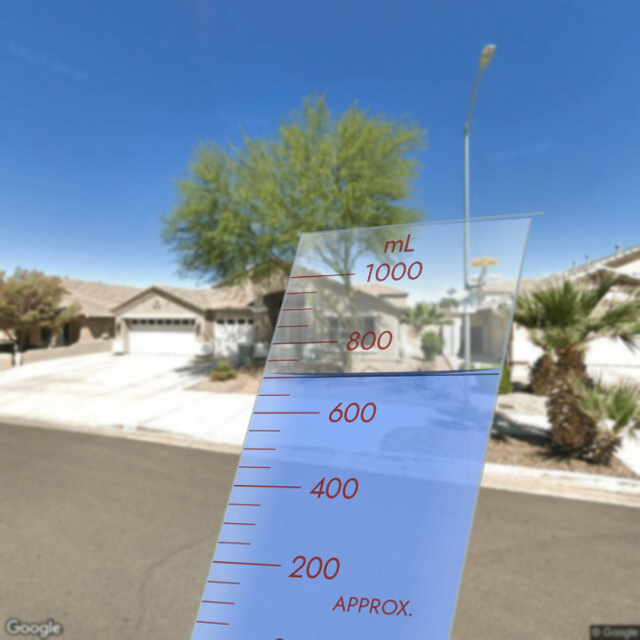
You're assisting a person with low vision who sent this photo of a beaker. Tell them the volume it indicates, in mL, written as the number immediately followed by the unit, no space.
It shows 700mL
